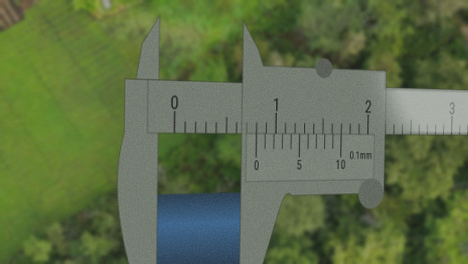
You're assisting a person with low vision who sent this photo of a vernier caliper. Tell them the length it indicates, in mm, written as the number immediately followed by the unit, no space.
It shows 8.0mm
